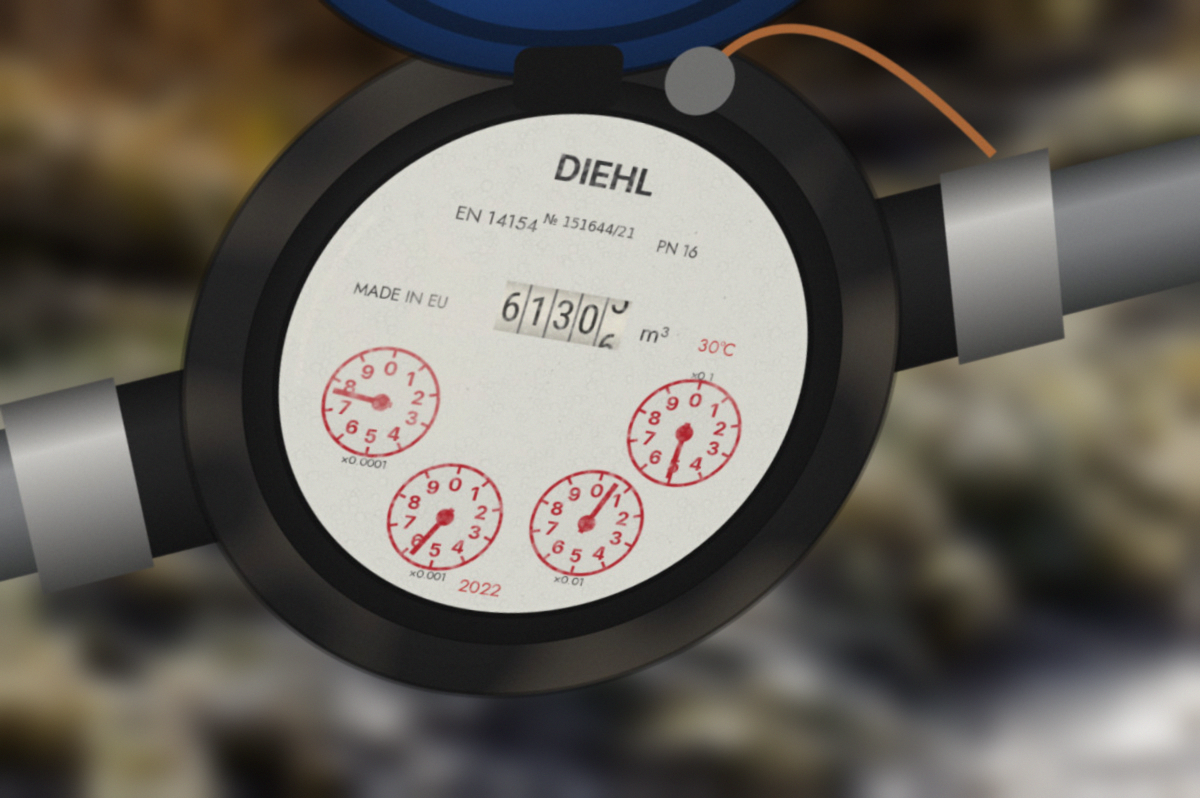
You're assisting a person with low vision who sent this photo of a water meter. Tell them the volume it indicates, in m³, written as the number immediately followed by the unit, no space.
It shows 61305.5057m³
